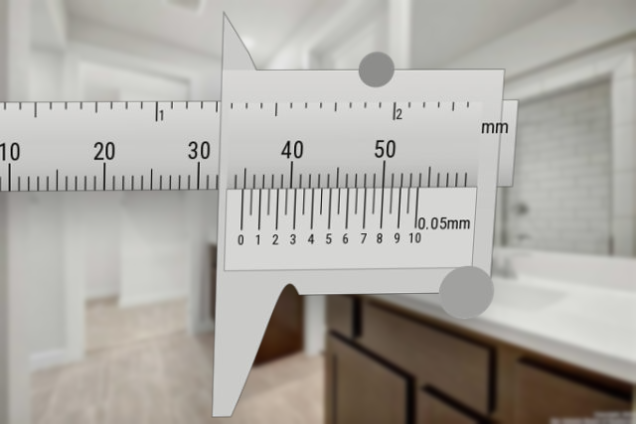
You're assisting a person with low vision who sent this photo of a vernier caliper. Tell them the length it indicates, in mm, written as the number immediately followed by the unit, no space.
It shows 34.8mm
